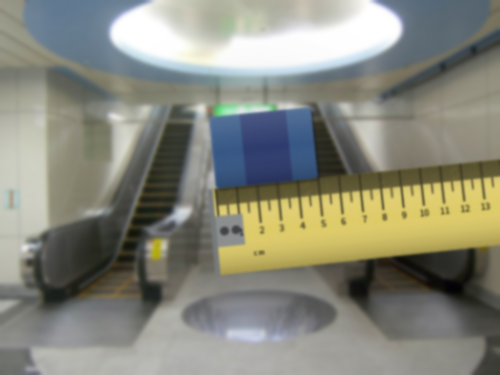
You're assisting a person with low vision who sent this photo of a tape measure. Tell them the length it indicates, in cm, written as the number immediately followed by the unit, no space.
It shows 5cm
